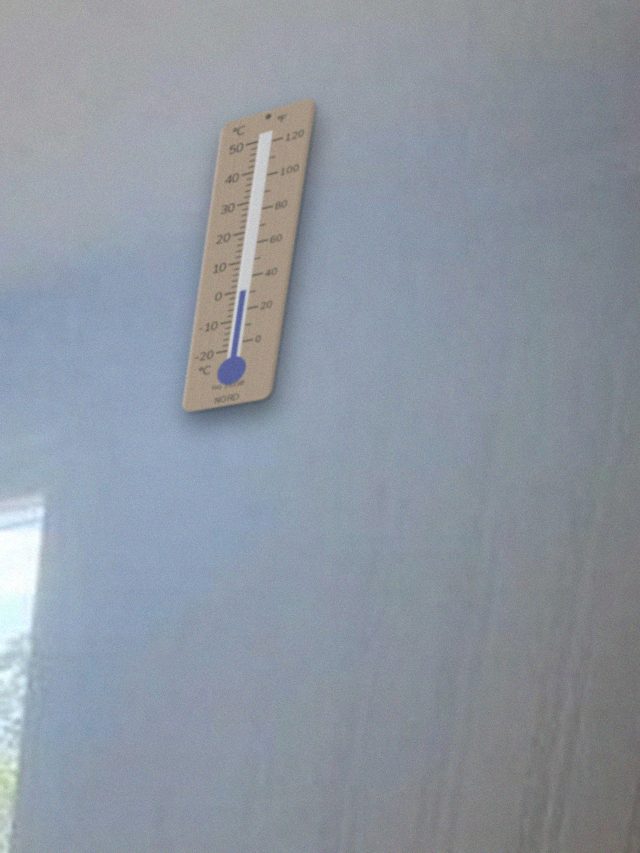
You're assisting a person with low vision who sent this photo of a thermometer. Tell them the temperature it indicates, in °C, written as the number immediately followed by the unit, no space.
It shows 0°C
